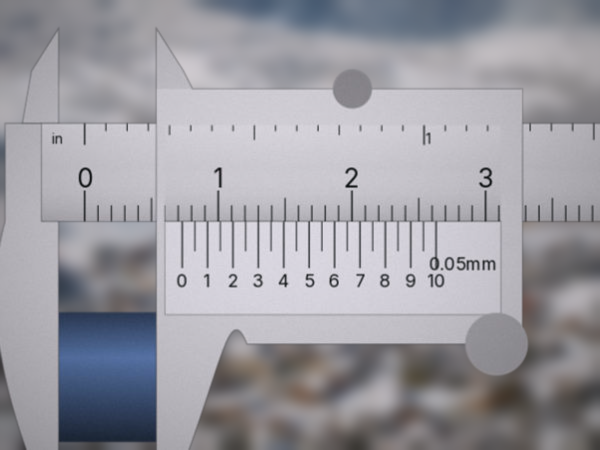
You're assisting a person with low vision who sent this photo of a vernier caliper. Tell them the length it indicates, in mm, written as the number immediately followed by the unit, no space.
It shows 7.3mm
